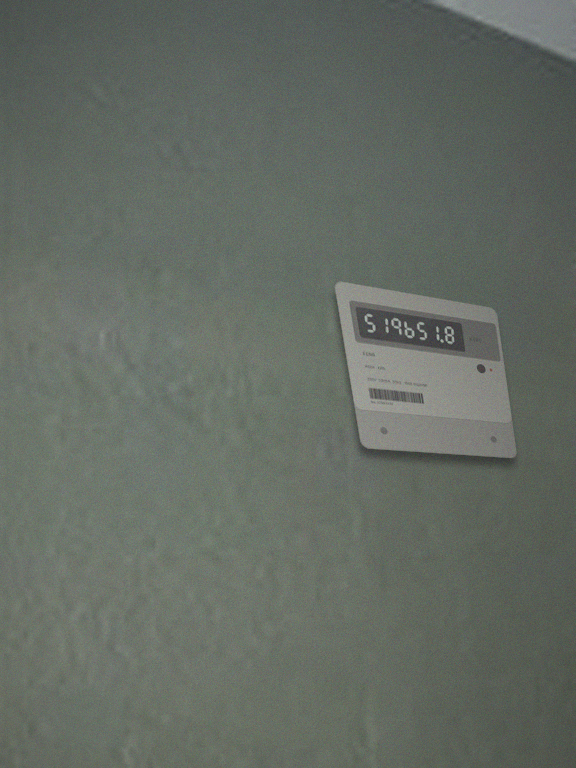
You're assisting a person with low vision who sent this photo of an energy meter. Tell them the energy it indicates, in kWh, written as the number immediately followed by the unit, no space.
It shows 519651.8kWh
